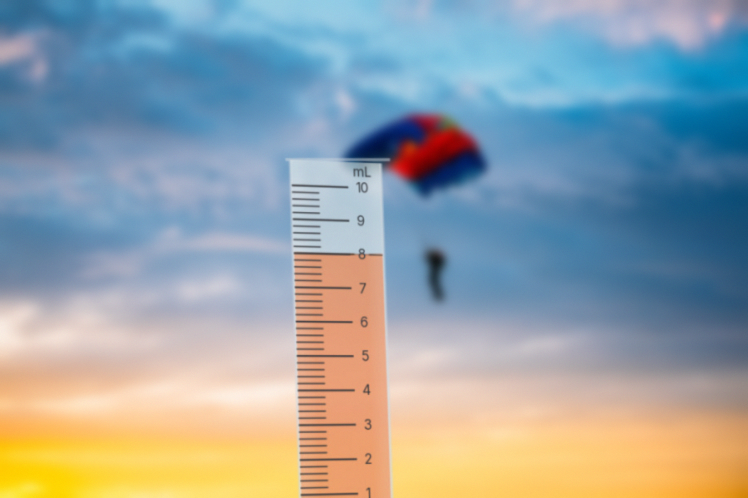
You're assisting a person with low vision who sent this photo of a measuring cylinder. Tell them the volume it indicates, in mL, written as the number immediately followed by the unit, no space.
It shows 8mL
